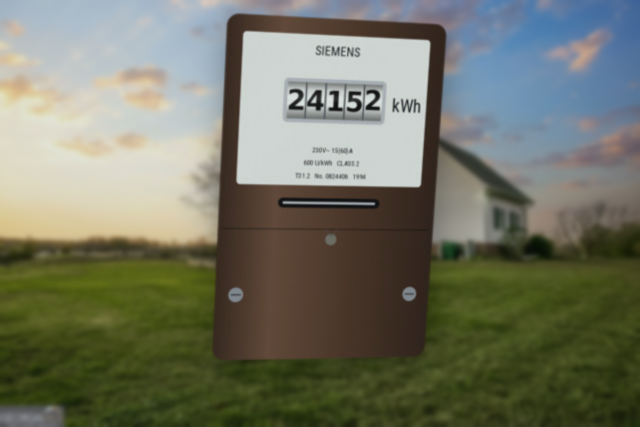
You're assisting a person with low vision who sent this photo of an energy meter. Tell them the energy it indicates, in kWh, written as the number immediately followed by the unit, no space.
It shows 24152kWh
